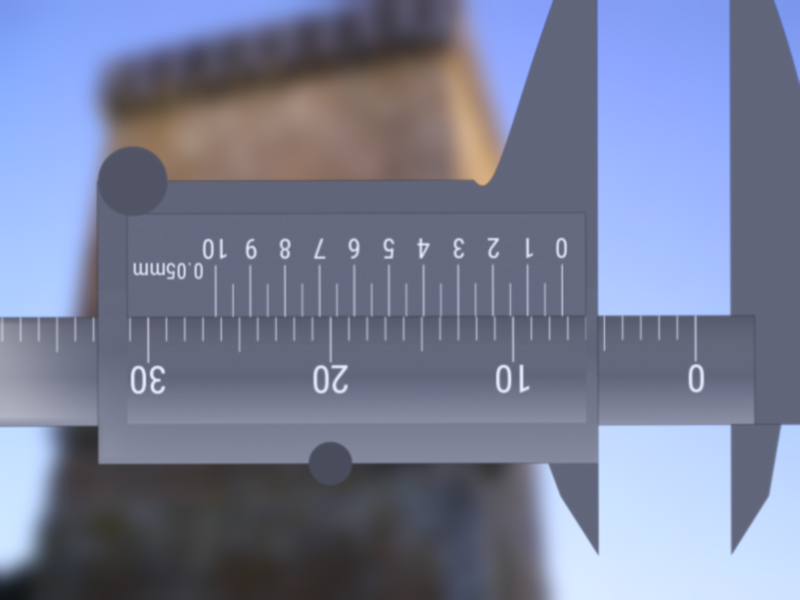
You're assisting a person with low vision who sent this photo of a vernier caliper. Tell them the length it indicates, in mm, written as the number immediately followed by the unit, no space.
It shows 7.3mm
